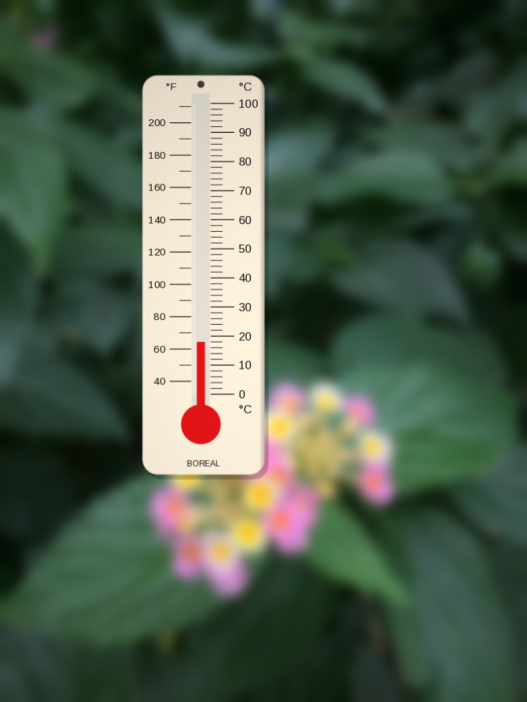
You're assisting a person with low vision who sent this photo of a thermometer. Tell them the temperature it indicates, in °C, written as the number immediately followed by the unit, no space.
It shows 18°C
